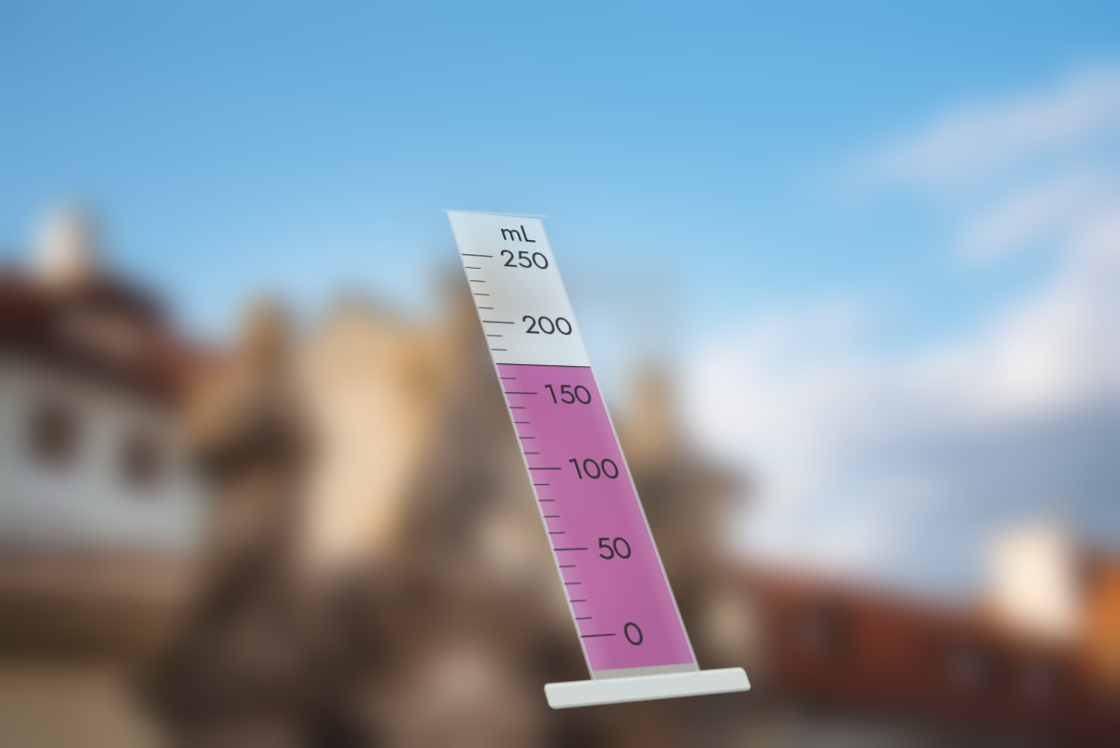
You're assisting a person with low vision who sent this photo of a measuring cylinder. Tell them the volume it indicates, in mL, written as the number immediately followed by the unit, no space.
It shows 170mL
